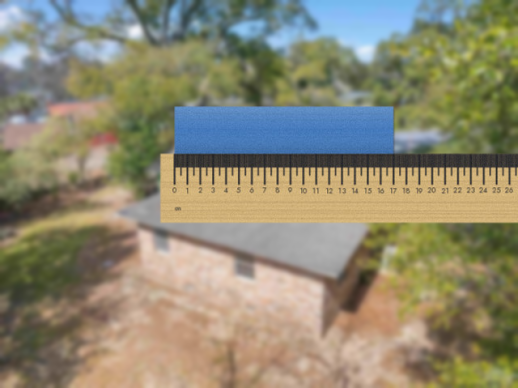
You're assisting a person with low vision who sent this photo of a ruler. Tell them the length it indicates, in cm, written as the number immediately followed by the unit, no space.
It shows 17cm
